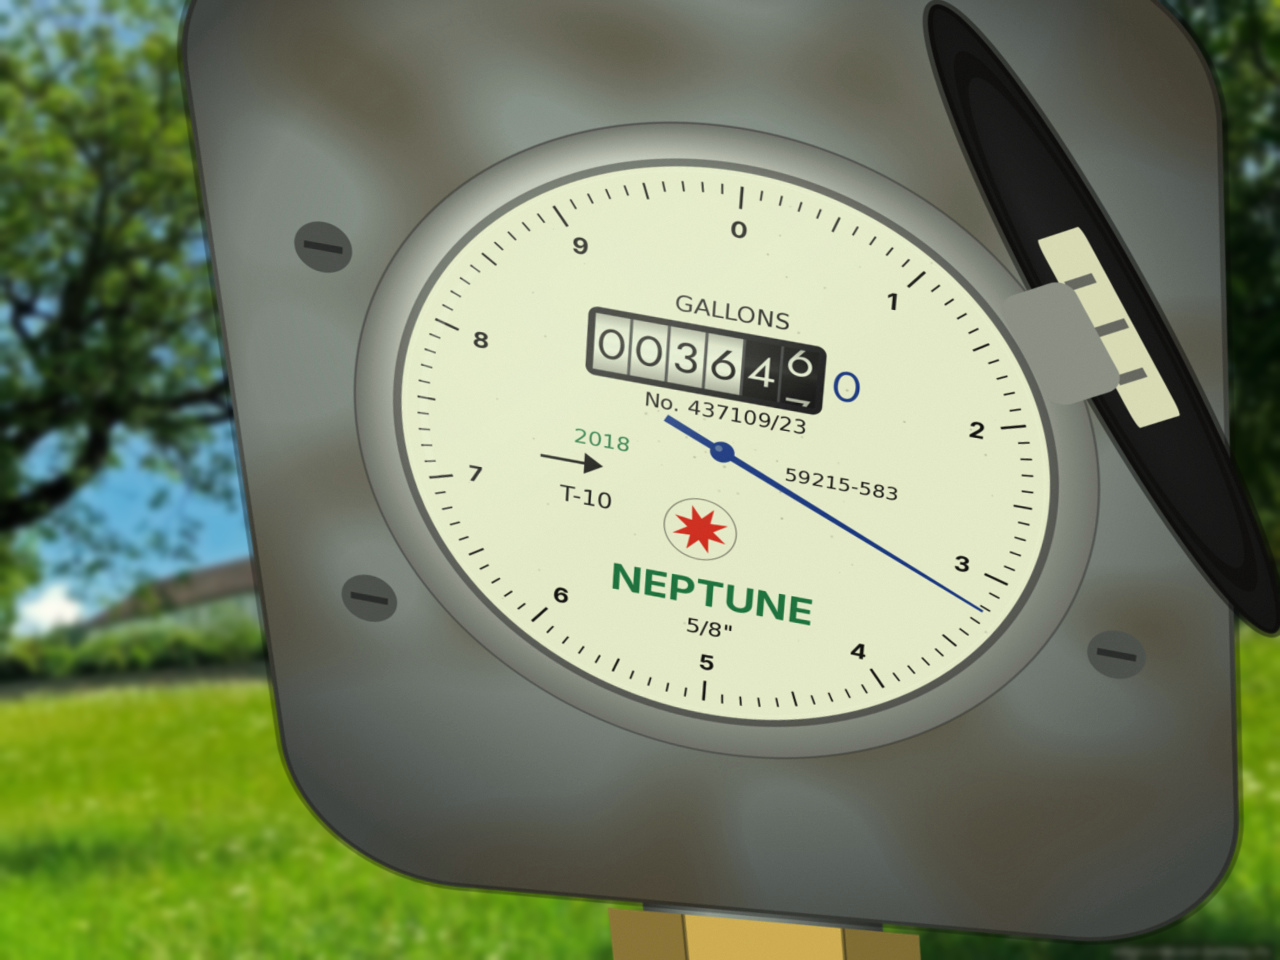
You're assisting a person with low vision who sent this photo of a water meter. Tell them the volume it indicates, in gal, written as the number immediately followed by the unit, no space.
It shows 36463.2gal
